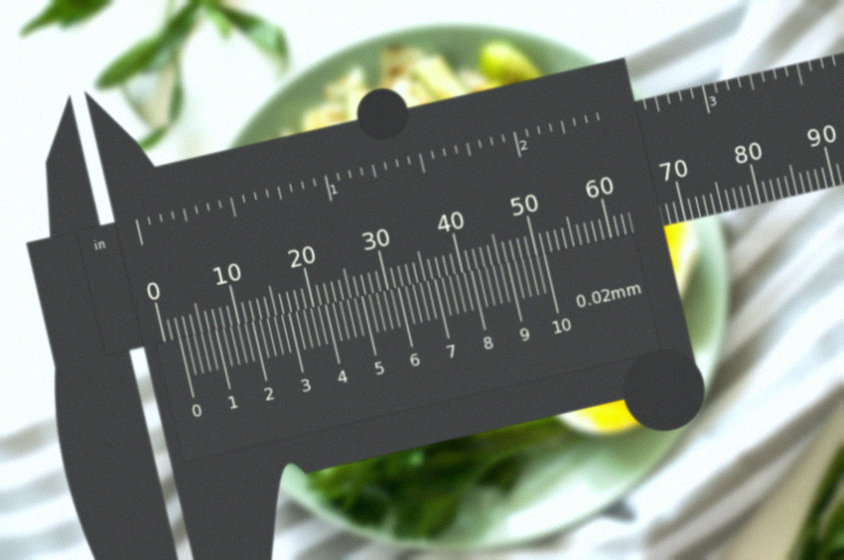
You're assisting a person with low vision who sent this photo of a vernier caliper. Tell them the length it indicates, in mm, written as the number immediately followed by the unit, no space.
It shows 2.0mm
